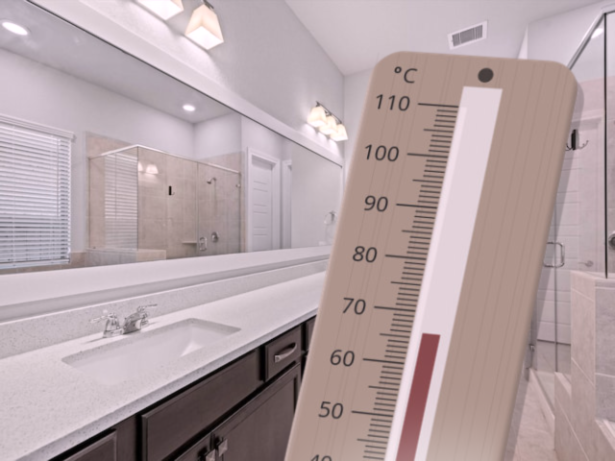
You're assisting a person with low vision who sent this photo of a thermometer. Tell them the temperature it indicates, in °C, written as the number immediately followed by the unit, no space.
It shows 66°C
